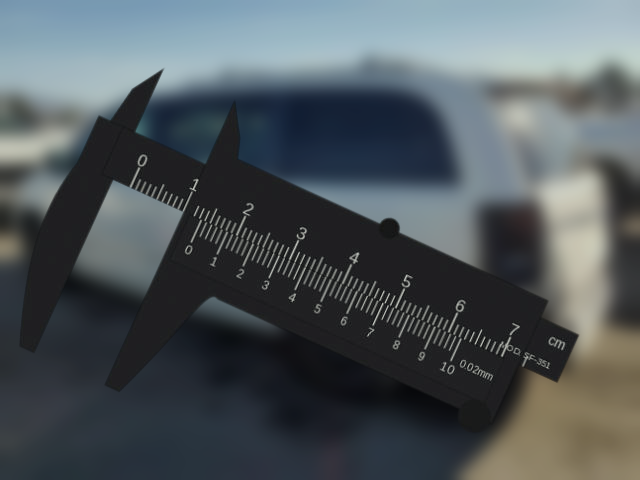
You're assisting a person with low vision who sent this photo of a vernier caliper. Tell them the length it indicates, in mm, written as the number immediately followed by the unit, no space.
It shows 13.4mm
